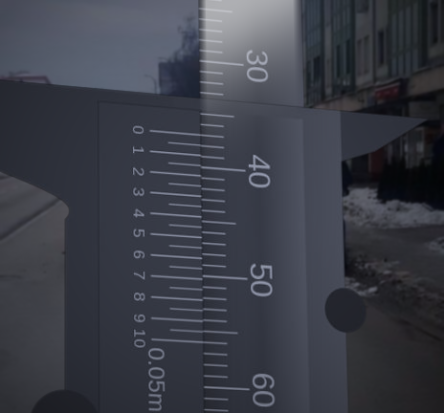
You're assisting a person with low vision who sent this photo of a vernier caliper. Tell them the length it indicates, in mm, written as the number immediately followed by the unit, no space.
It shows 37.0mm
